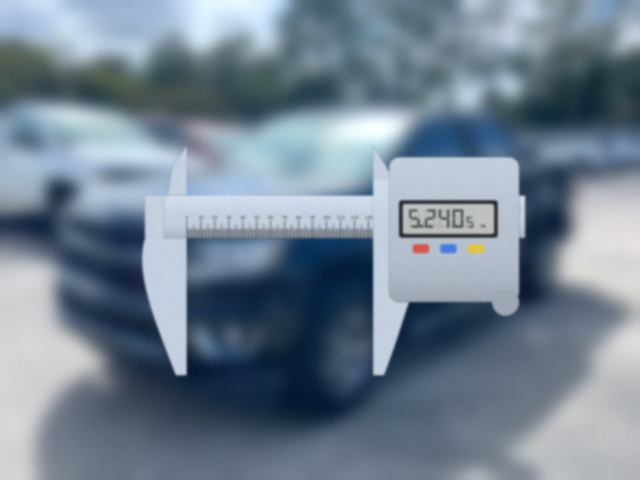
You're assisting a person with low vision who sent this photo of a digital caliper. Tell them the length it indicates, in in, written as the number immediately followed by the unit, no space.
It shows 5.2405in
